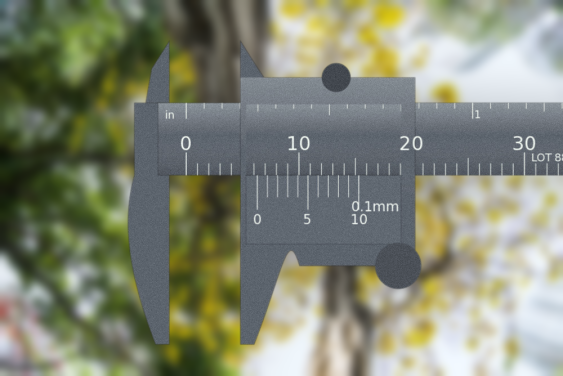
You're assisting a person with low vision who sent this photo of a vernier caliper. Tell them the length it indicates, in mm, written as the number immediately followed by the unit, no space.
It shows 6.3mm
